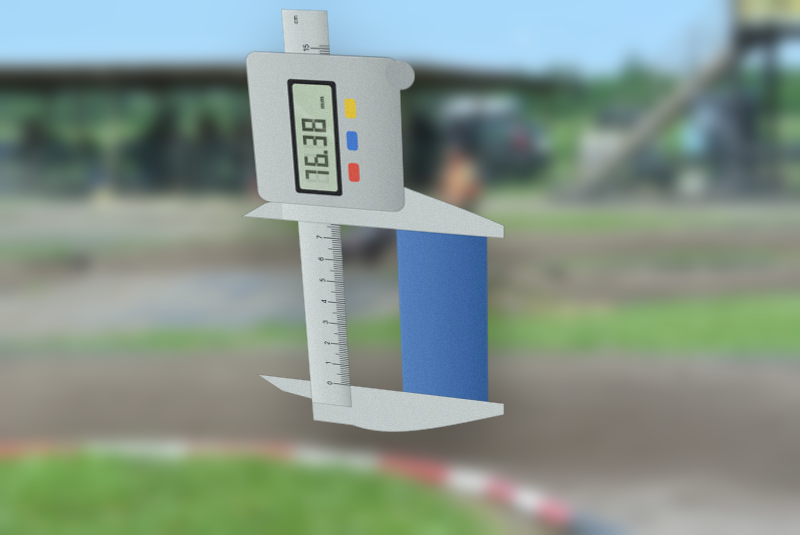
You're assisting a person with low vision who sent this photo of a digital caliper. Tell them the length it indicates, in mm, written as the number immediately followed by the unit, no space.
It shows 76.38mm
